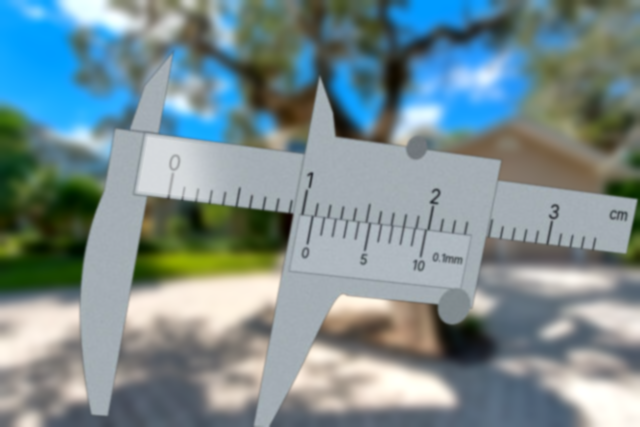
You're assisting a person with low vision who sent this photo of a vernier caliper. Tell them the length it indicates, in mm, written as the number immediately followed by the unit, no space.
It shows 10.8mm
